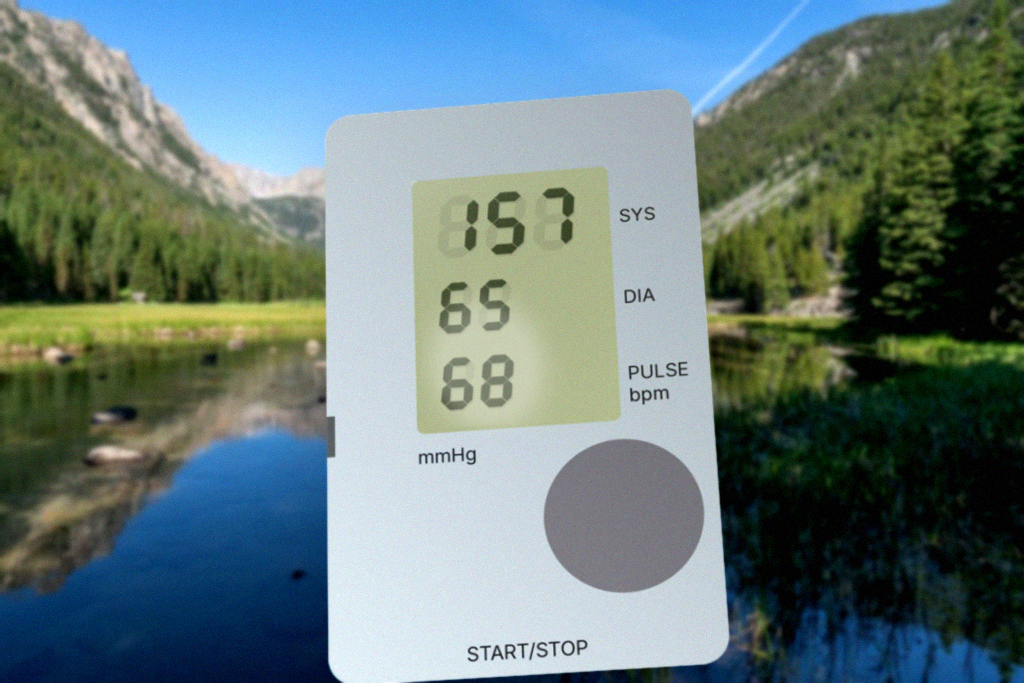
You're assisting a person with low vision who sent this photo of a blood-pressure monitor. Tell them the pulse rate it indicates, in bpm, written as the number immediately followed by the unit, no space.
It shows 68bpm
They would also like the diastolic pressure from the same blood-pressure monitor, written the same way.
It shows 65mmHg
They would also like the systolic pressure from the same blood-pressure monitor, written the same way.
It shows 157mmHg
